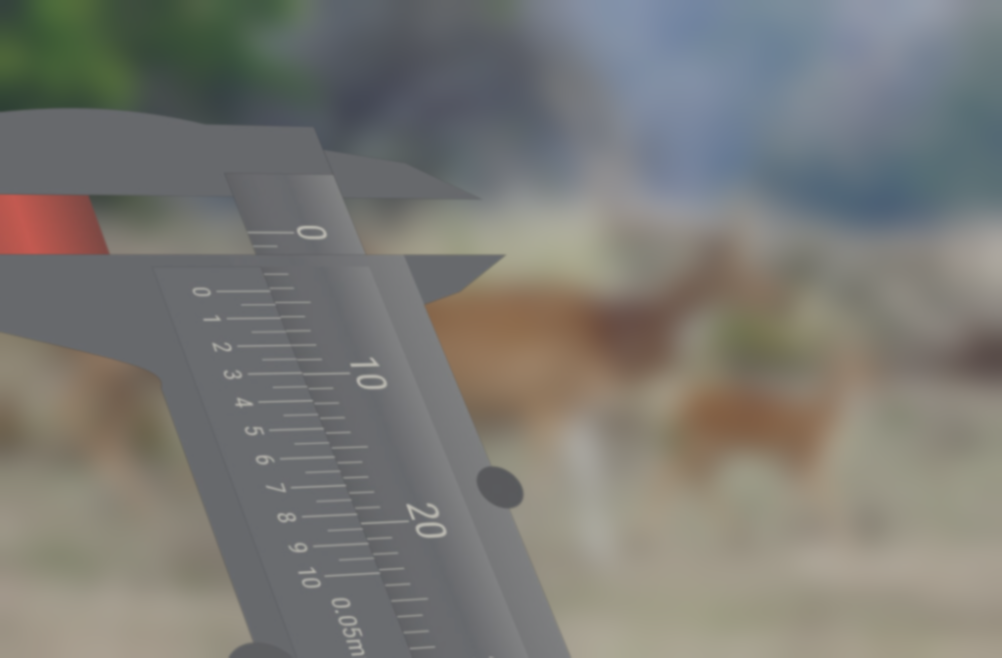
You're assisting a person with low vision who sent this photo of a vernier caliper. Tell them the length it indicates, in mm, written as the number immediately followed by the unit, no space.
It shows 4.2mm
